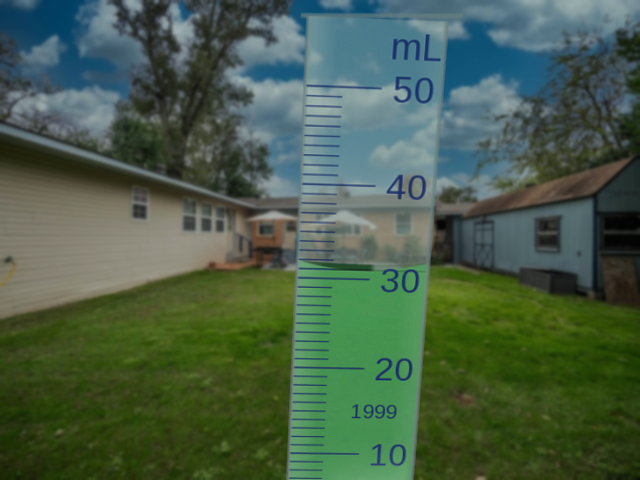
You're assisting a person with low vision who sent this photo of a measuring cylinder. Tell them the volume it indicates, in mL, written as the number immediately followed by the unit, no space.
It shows 31mL
